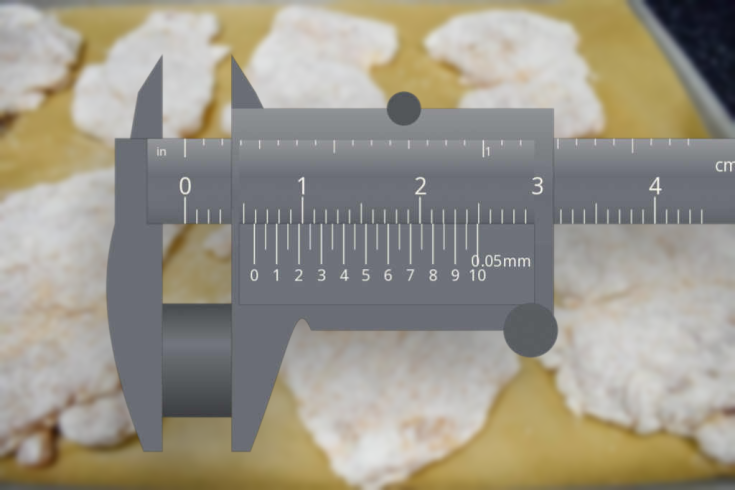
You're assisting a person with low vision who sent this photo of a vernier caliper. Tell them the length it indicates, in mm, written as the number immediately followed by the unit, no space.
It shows 5.9mm
